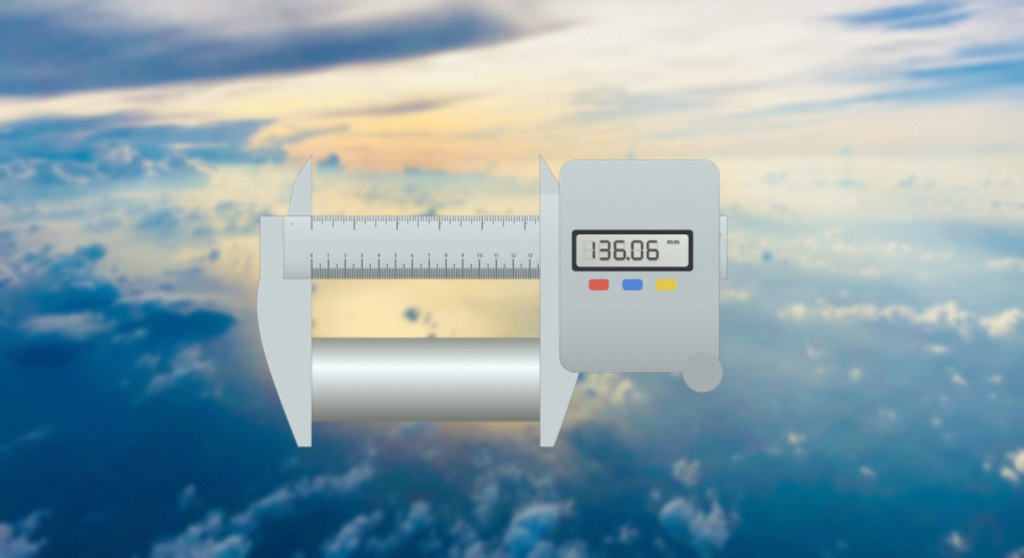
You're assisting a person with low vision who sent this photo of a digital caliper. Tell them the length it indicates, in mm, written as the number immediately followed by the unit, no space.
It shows 136.06mm
